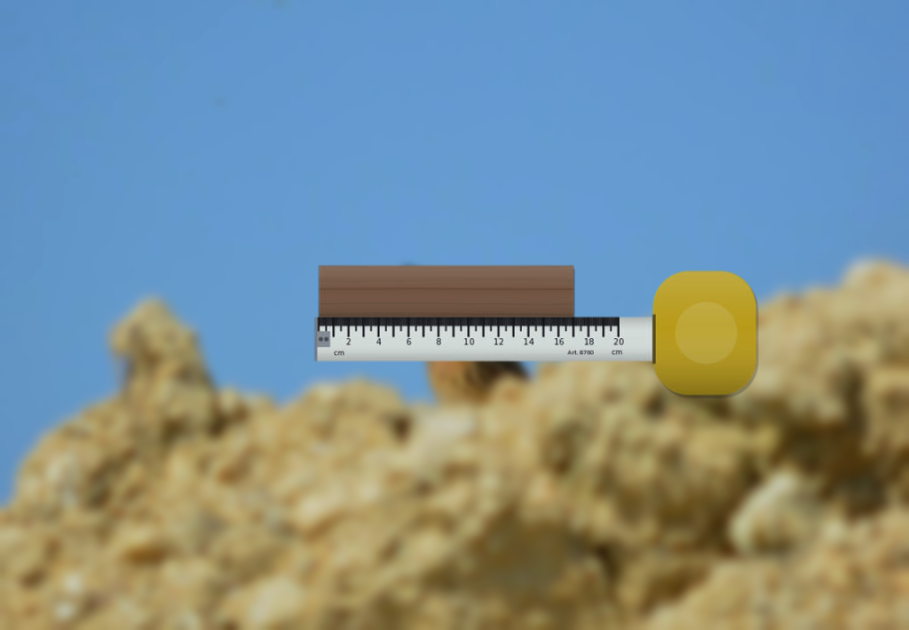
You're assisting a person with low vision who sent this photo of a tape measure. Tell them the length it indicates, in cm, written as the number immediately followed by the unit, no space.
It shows 17cm
